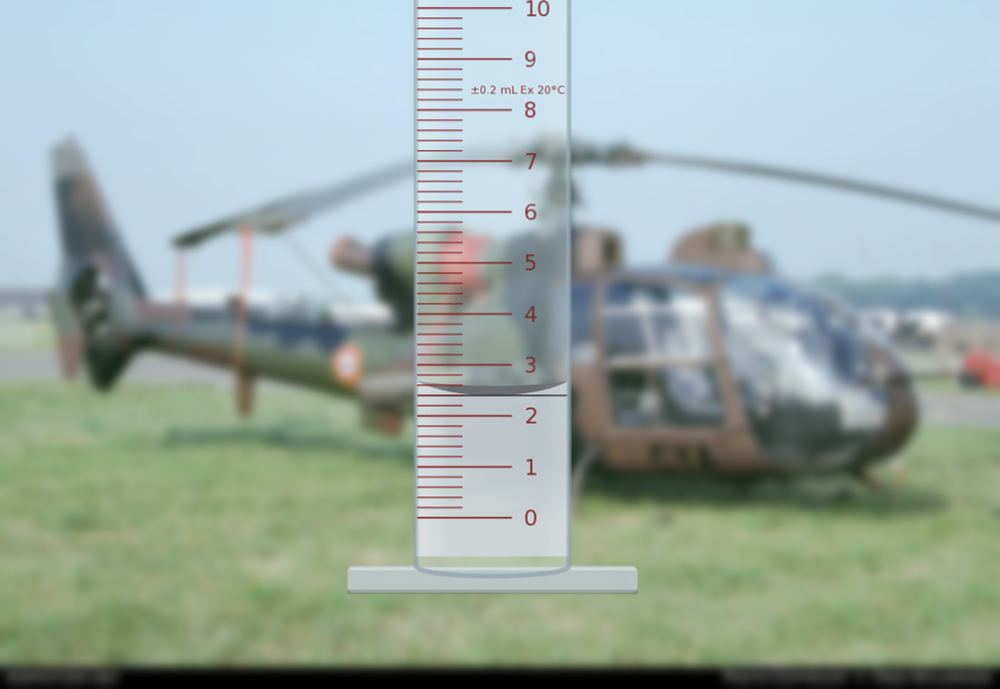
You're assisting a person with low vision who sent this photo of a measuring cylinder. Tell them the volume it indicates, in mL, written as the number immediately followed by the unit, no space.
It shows 2.4mL
